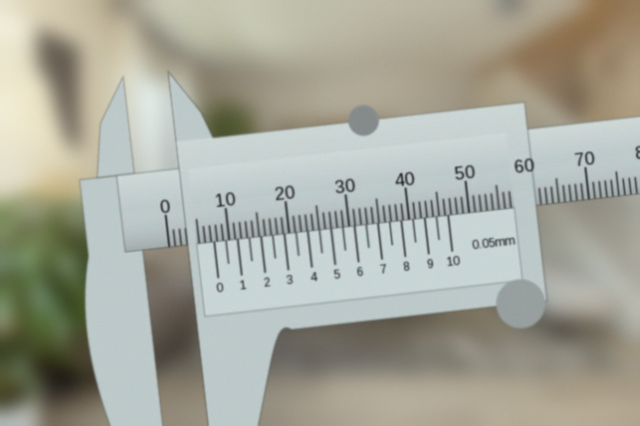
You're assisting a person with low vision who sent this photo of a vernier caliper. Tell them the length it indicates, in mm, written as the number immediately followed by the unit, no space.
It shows 7.5mm
